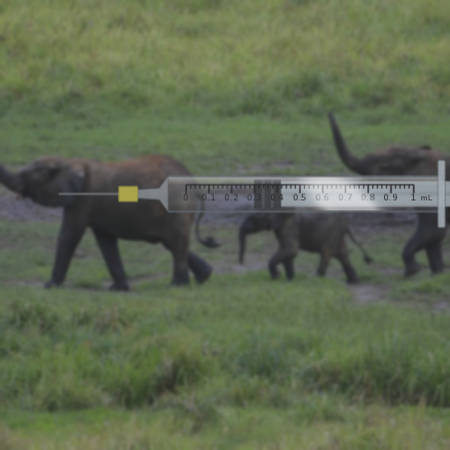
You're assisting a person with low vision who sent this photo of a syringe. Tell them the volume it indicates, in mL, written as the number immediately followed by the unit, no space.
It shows 0.3mL
